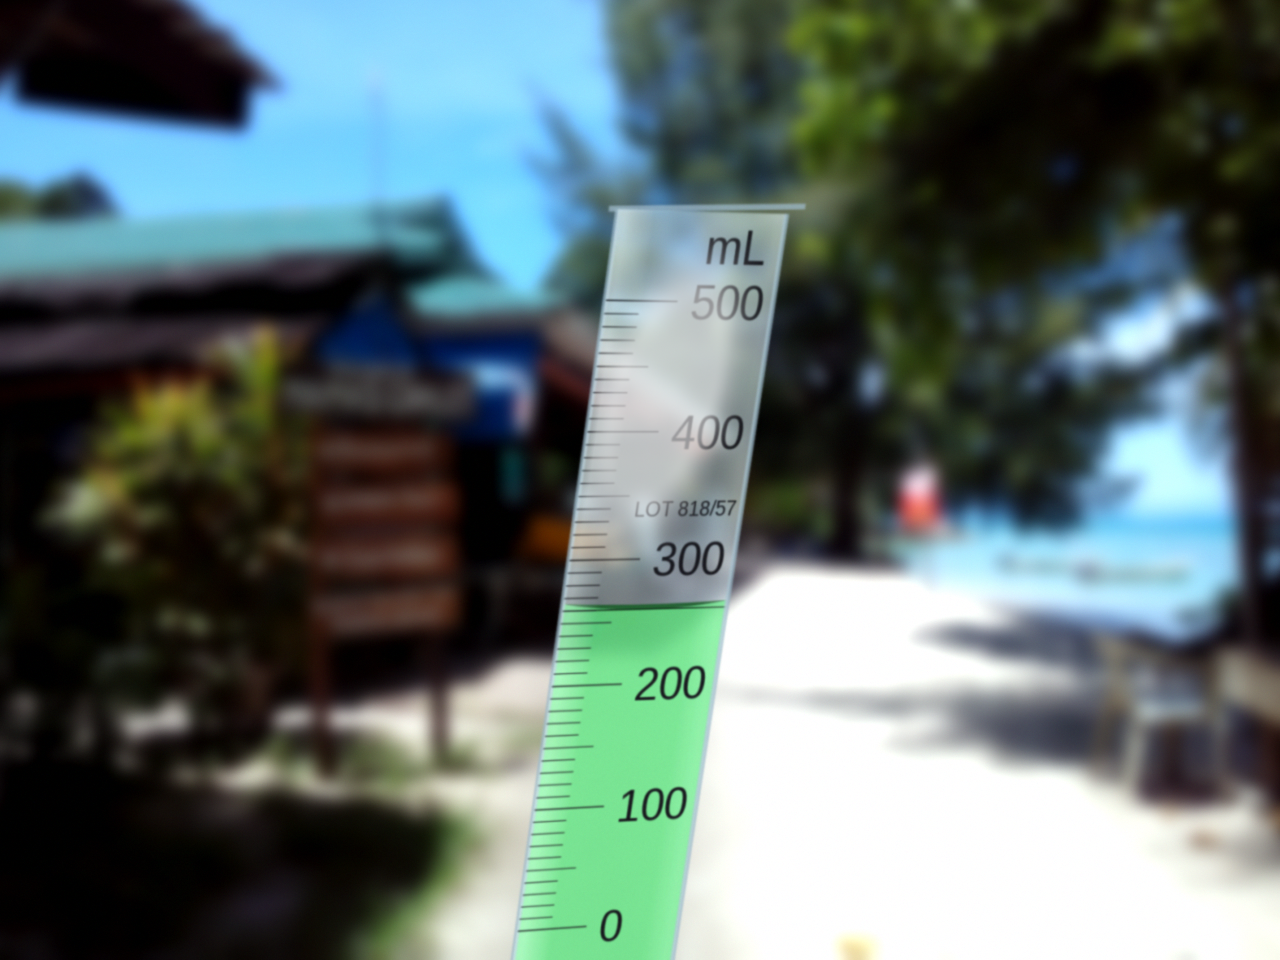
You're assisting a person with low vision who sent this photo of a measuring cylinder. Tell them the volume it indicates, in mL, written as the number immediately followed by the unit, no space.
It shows 260mL
